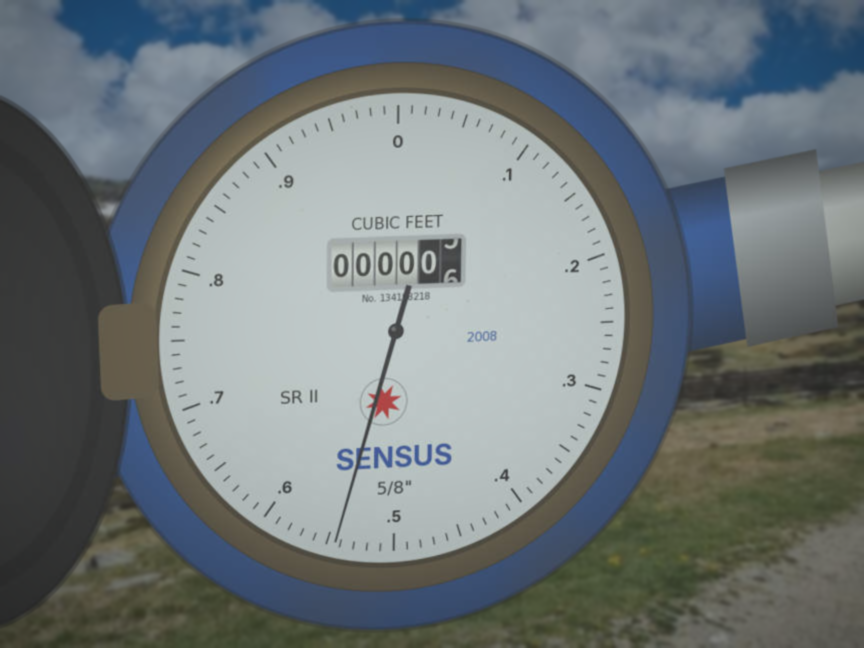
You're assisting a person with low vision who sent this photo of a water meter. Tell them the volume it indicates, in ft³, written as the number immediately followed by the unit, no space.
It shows 5.54ft³
